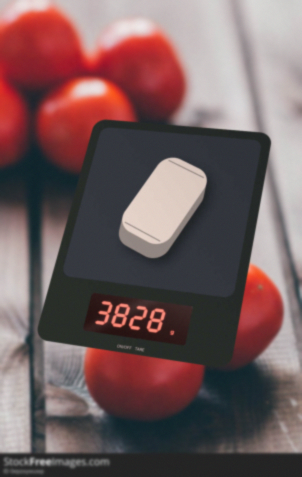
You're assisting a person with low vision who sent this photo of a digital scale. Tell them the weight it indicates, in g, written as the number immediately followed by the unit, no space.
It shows 3828g
